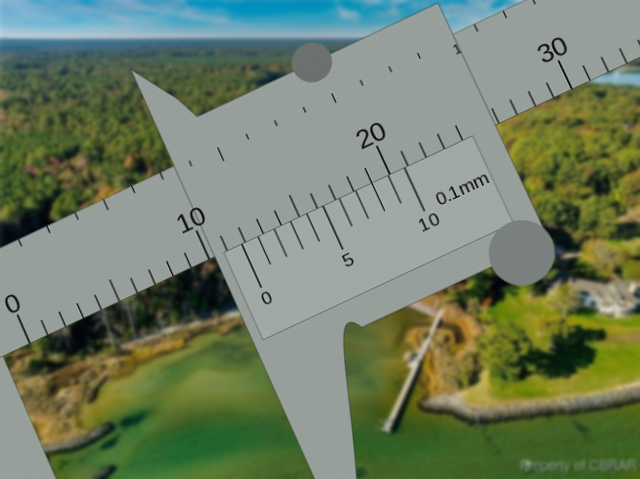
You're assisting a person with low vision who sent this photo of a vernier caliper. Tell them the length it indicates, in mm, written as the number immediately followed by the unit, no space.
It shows 11.8mm
